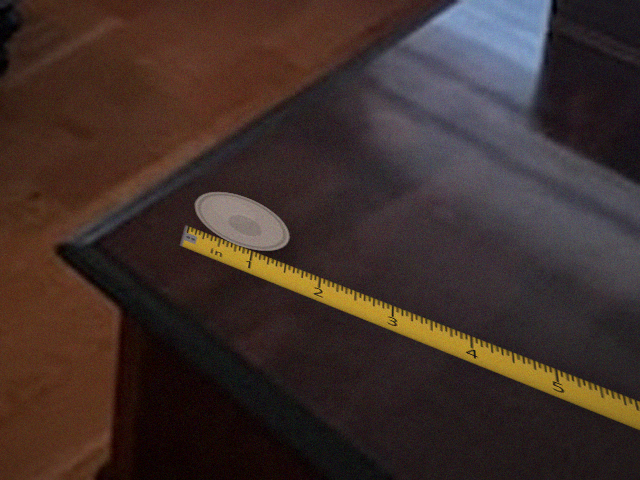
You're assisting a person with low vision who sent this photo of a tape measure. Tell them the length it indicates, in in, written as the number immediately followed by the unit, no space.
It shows 1.5in
